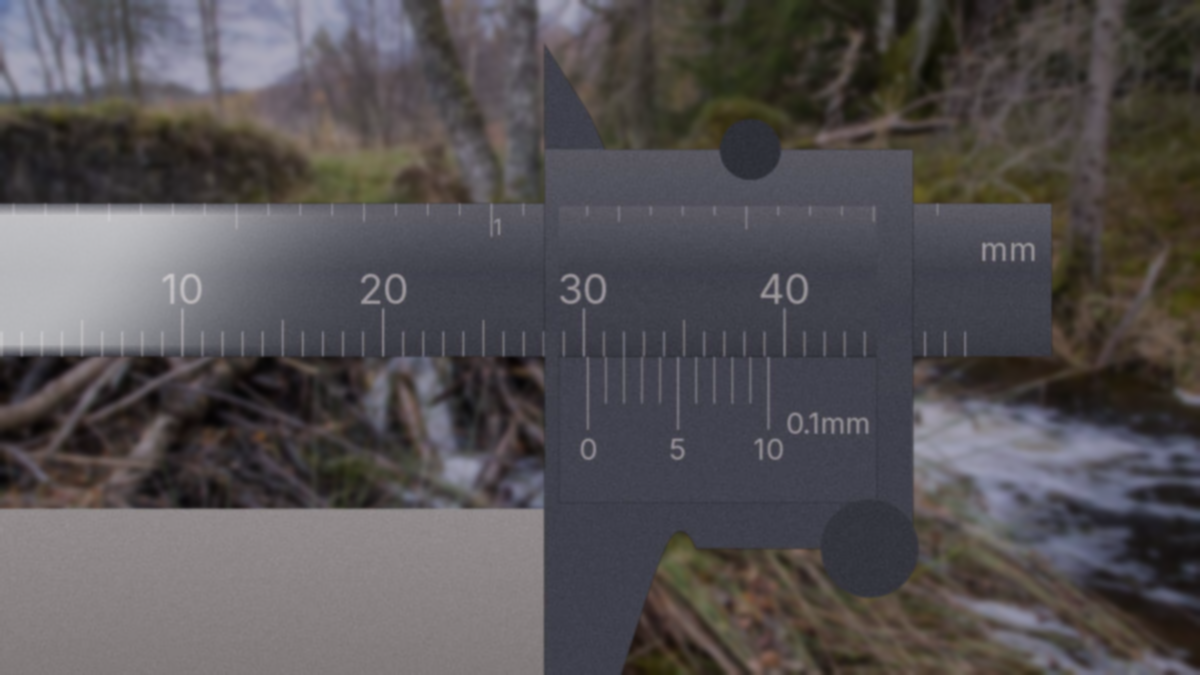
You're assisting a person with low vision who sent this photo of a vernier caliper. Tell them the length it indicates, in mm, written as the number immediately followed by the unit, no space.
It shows 30.2mm
